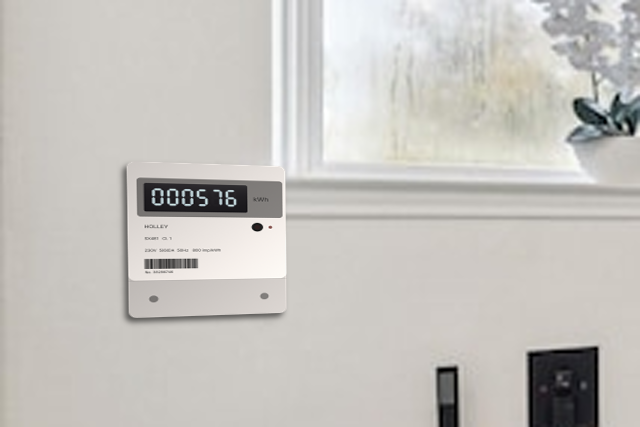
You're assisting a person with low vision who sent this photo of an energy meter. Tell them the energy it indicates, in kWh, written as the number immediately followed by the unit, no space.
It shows 576kWh
